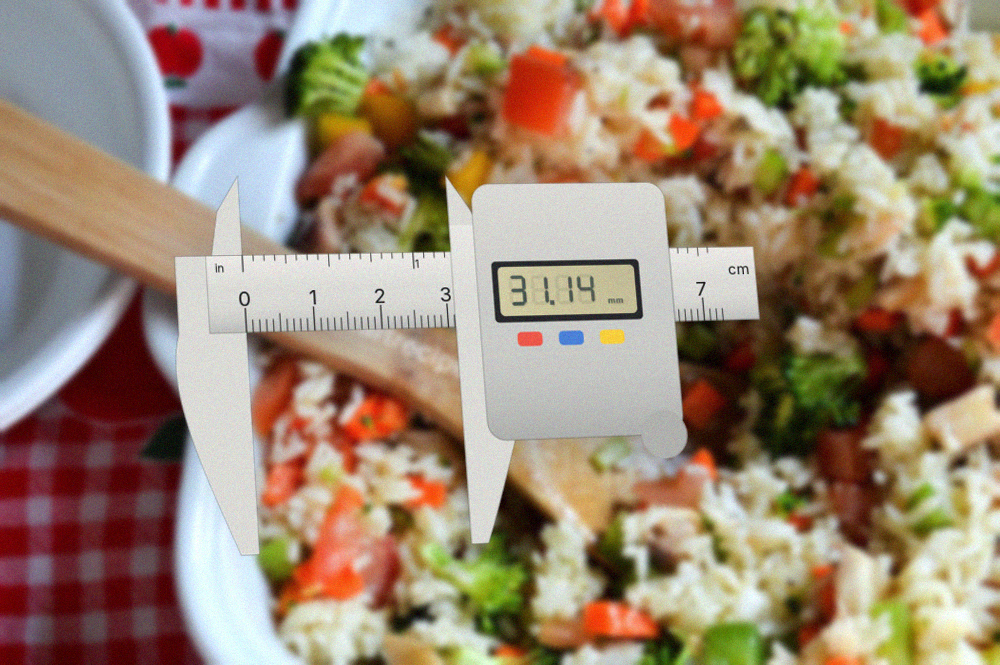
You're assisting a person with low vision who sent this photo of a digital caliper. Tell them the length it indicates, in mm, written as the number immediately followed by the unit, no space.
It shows 31.14mm
